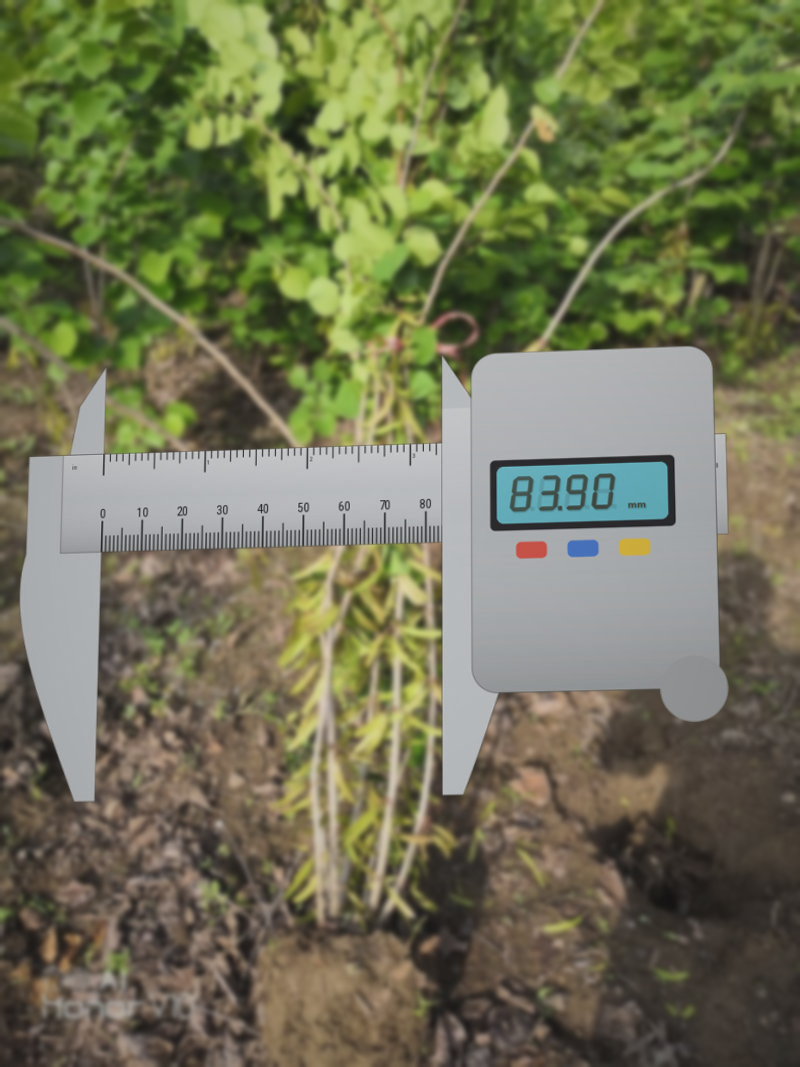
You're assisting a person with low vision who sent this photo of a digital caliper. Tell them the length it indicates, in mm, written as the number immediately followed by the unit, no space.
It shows 83.90mm
